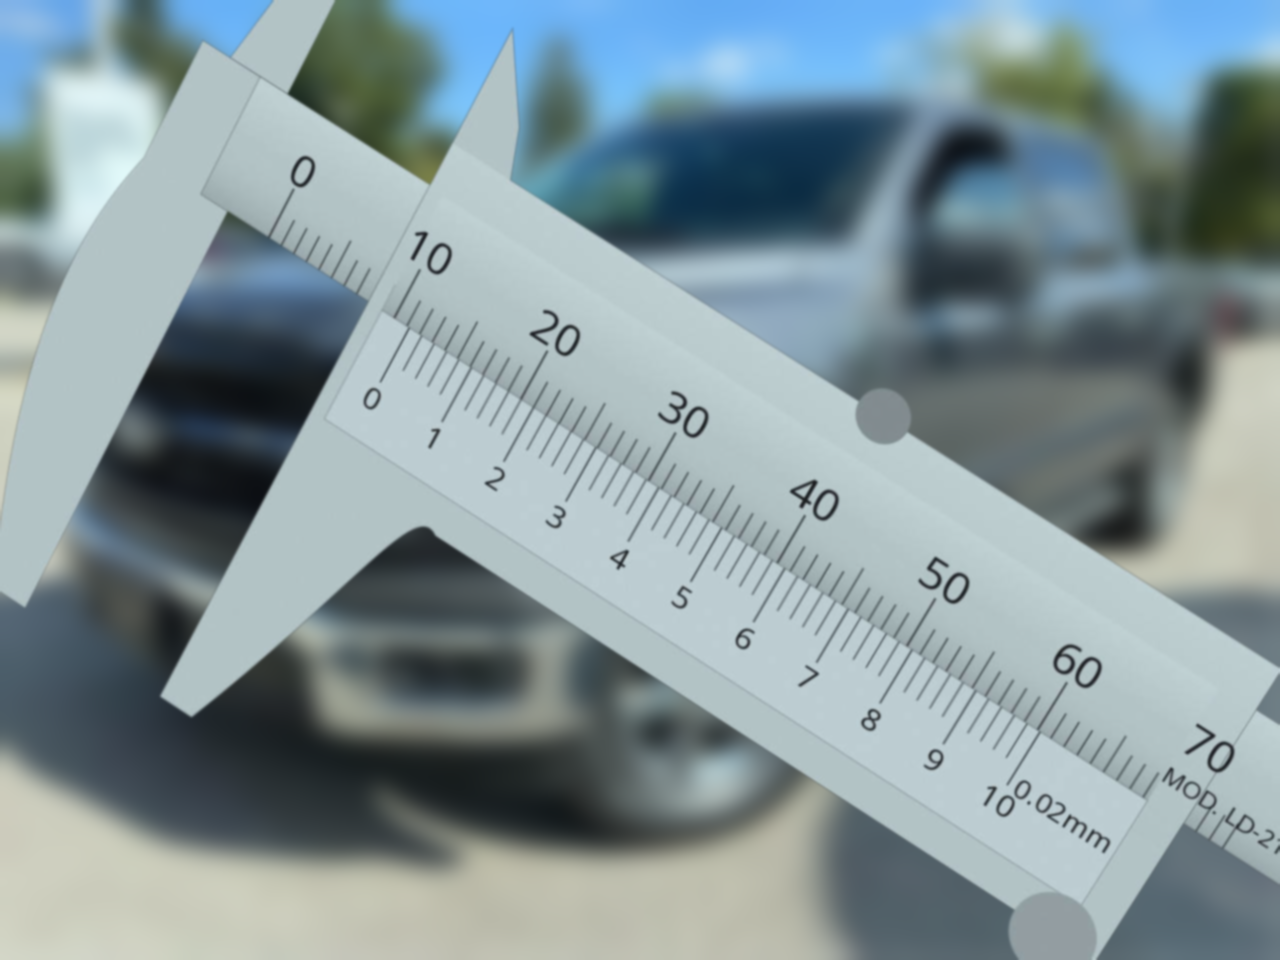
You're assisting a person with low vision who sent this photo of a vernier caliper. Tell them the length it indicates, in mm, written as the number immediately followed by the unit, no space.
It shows 11.2mm
